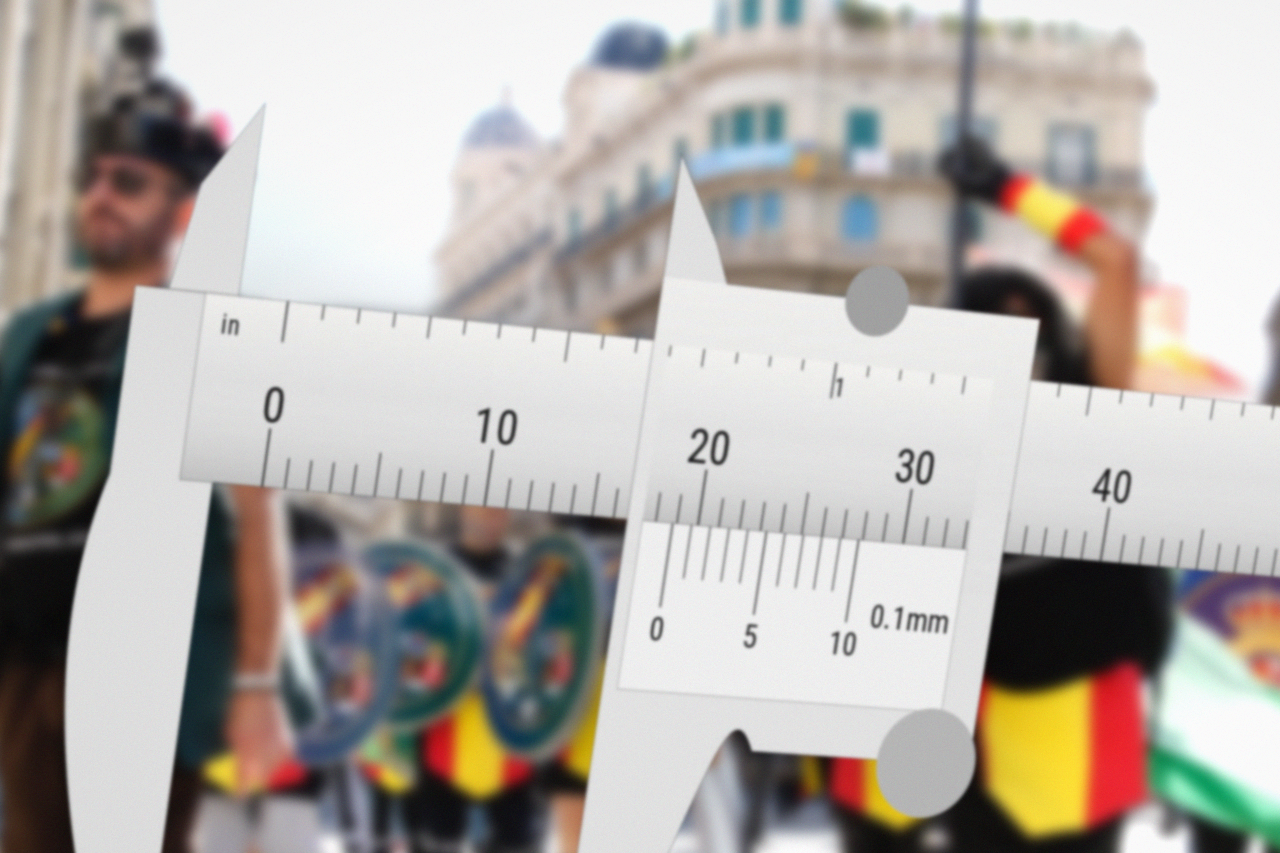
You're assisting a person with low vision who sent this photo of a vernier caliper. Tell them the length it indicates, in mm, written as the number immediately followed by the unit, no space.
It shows 18.8mm
